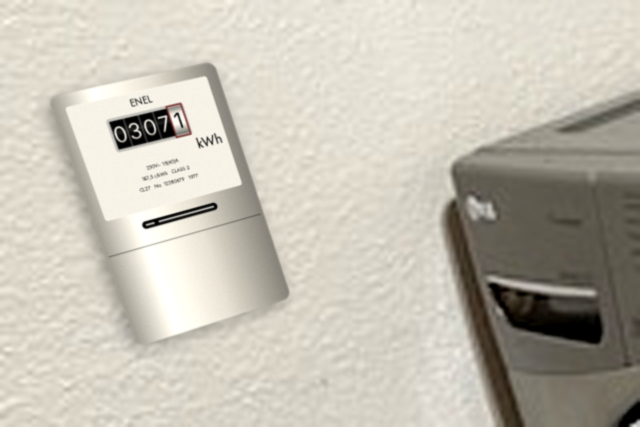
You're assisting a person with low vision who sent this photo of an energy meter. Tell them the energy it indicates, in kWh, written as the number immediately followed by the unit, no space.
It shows 307.1kWh
